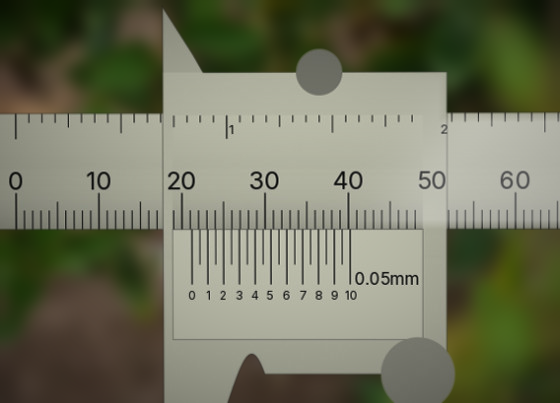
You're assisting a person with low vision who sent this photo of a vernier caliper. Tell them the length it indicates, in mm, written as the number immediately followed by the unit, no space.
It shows 21.2mm
